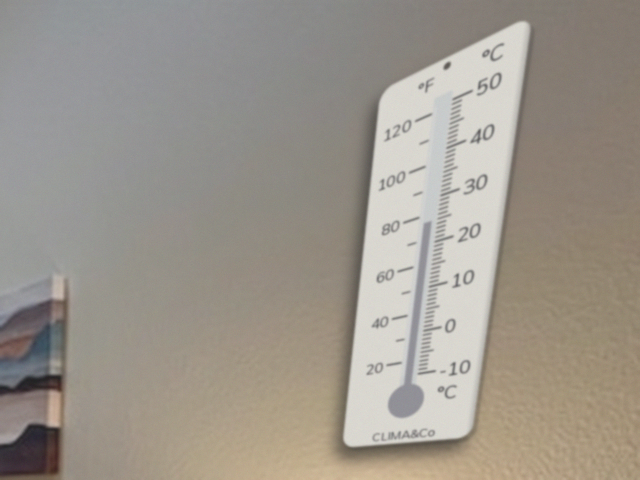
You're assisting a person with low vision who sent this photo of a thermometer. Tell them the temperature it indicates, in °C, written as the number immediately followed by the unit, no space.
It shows 25°C
